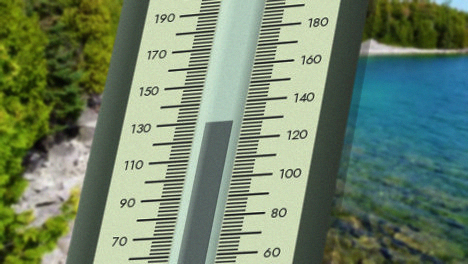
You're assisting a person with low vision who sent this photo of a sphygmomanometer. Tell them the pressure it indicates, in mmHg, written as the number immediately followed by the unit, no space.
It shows 130mmHg
